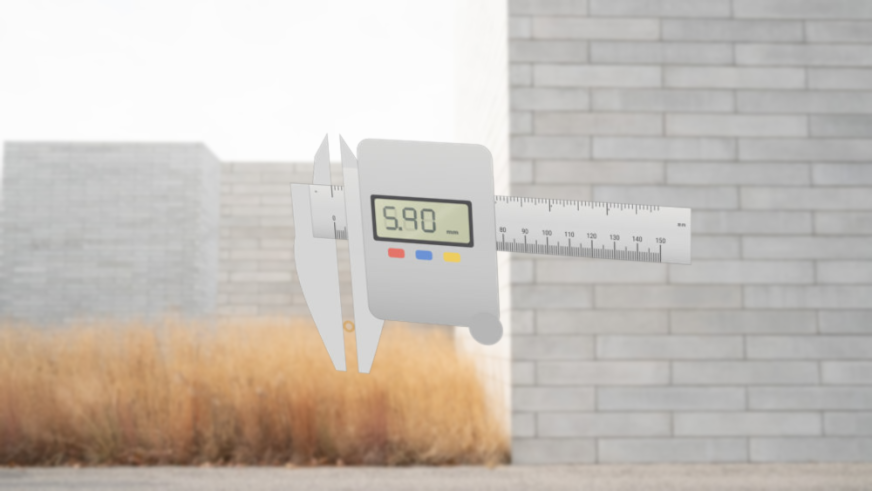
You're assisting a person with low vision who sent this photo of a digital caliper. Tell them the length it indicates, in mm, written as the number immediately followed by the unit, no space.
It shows 5.90mm
